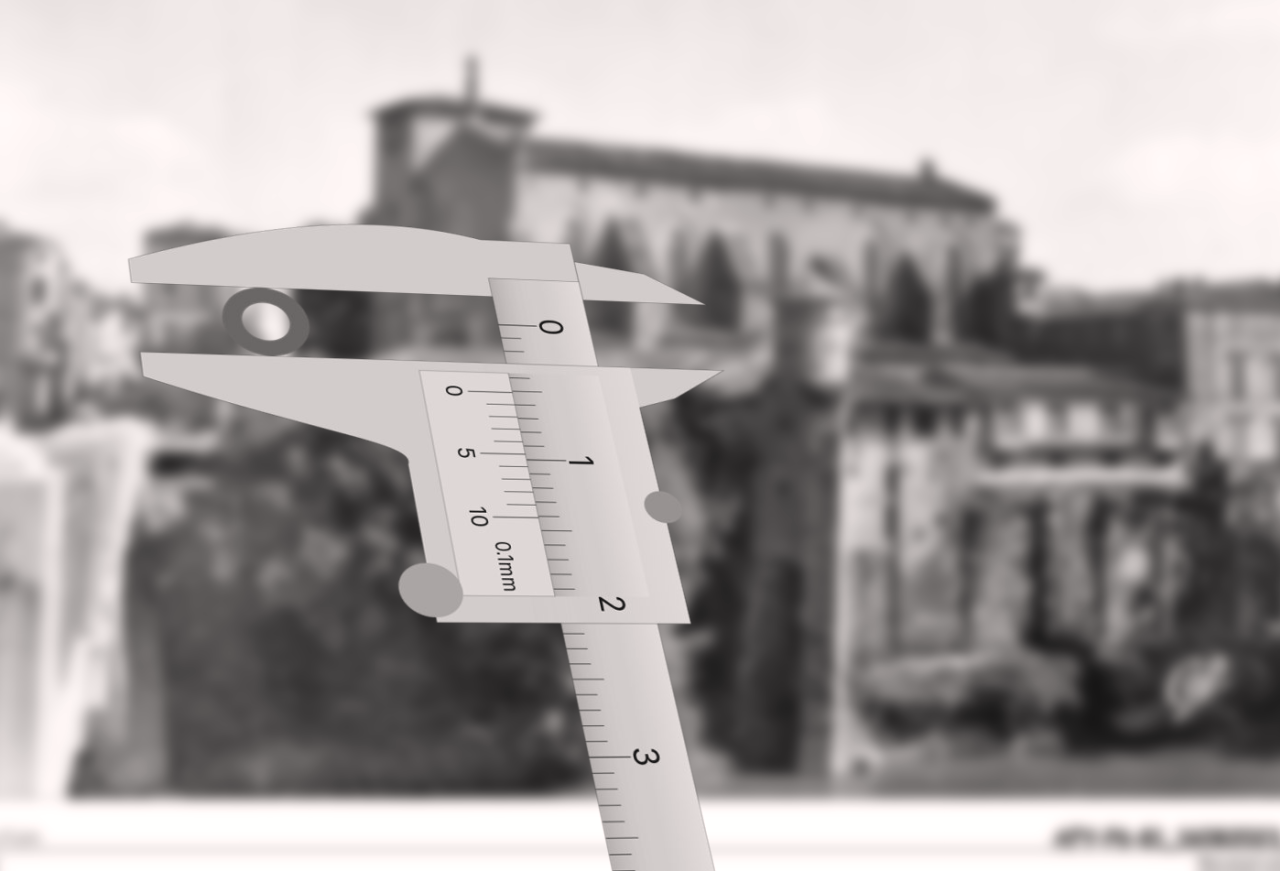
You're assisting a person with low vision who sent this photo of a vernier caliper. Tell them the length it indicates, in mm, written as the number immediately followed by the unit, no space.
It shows 5.1mm
